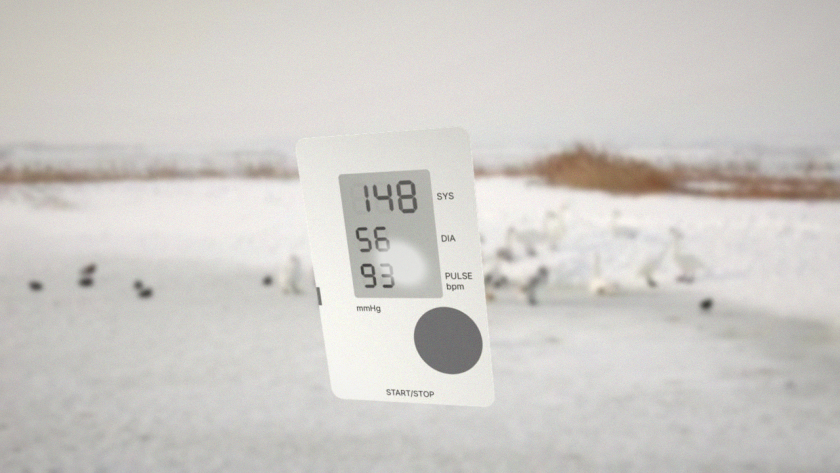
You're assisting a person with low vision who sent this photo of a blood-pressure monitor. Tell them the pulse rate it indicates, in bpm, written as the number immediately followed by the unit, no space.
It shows 93bpm
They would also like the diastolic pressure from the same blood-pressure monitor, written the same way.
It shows 56mmHg
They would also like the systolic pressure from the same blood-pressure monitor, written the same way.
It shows 148mmHg
